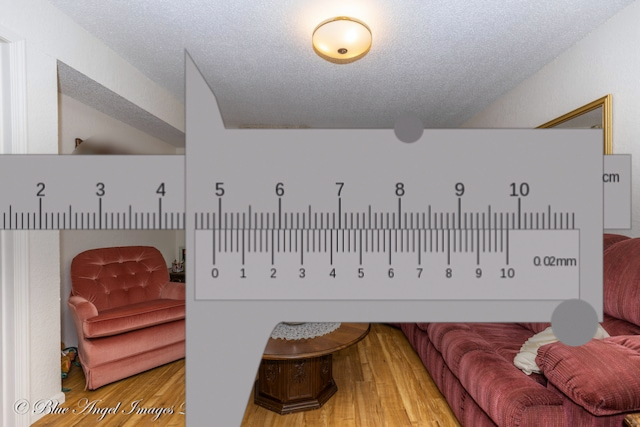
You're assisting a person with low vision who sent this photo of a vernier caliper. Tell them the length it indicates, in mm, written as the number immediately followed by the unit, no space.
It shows 49.0mm
